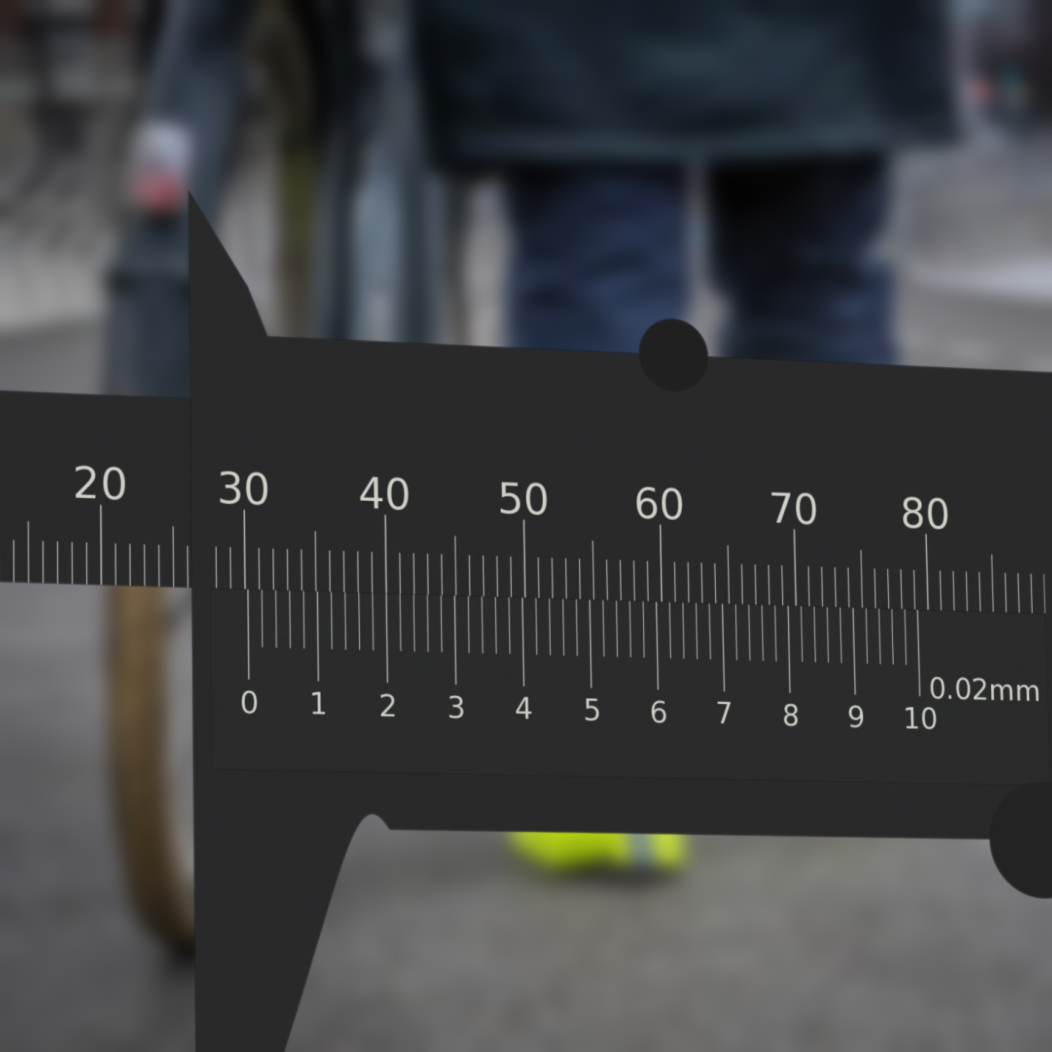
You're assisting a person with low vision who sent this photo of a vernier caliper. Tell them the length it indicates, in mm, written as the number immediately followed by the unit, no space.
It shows 30.2mm
